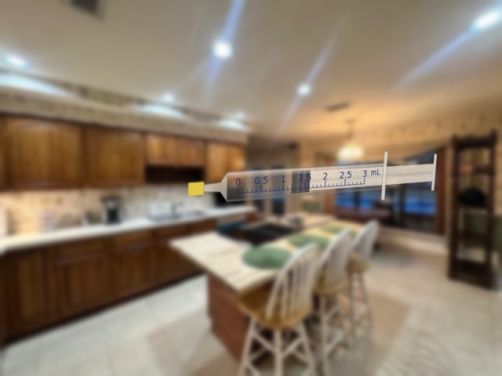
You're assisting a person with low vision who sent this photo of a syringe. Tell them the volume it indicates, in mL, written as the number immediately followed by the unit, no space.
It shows 1.2mL
